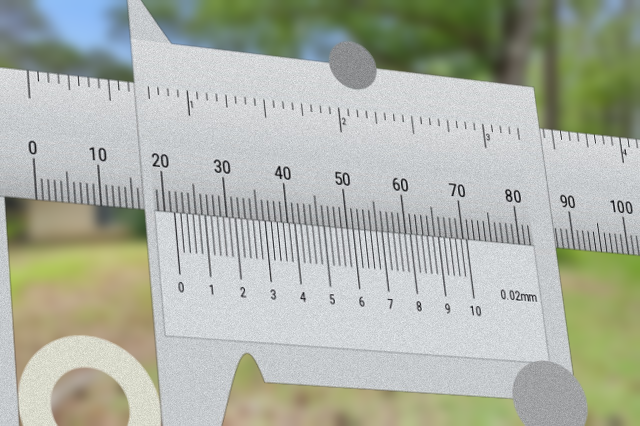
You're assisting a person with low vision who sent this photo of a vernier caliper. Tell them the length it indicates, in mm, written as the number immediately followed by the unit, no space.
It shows 21.6mm
